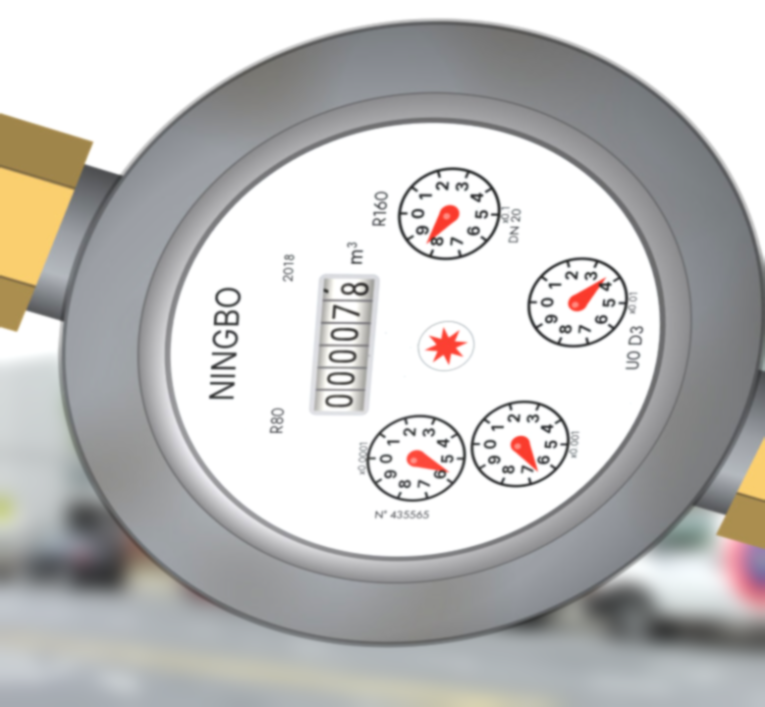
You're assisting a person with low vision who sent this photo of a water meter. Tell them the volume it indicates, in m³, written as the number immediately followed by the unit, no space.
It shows 77.8365m³
